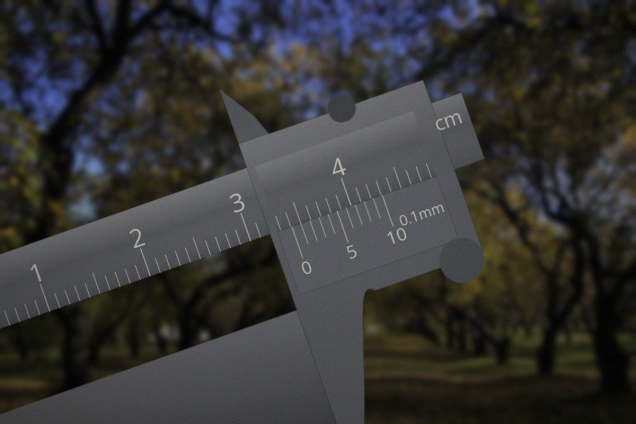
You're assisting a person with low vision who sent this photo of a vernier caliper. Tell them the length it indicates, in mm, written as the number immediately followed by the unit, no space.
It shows 34.1mm
